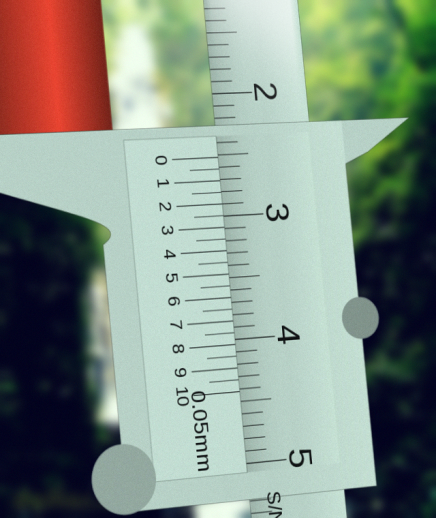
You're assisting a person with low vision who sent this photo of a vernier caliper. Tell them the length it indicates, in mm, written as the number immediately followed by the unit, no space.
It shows 25.2mm
